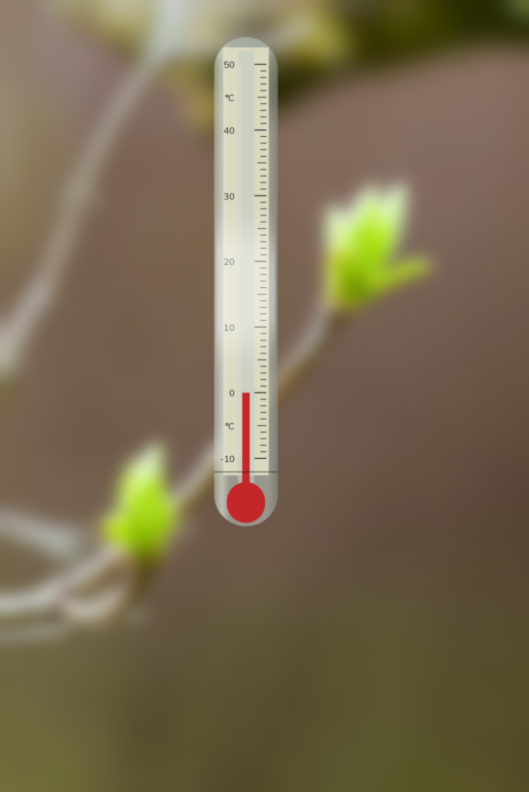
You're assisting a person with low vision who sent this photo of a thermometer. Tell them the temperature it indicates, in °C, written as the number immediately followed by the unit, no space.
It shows 0°C
